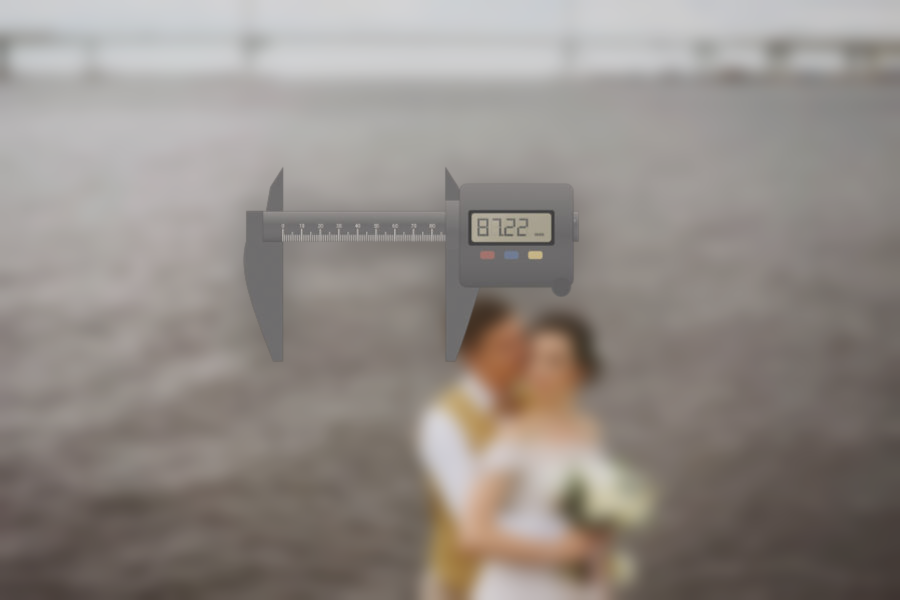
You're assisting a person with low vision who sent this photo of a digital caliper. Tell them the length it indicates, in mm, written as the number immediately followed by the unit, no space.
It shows 87.22mm
